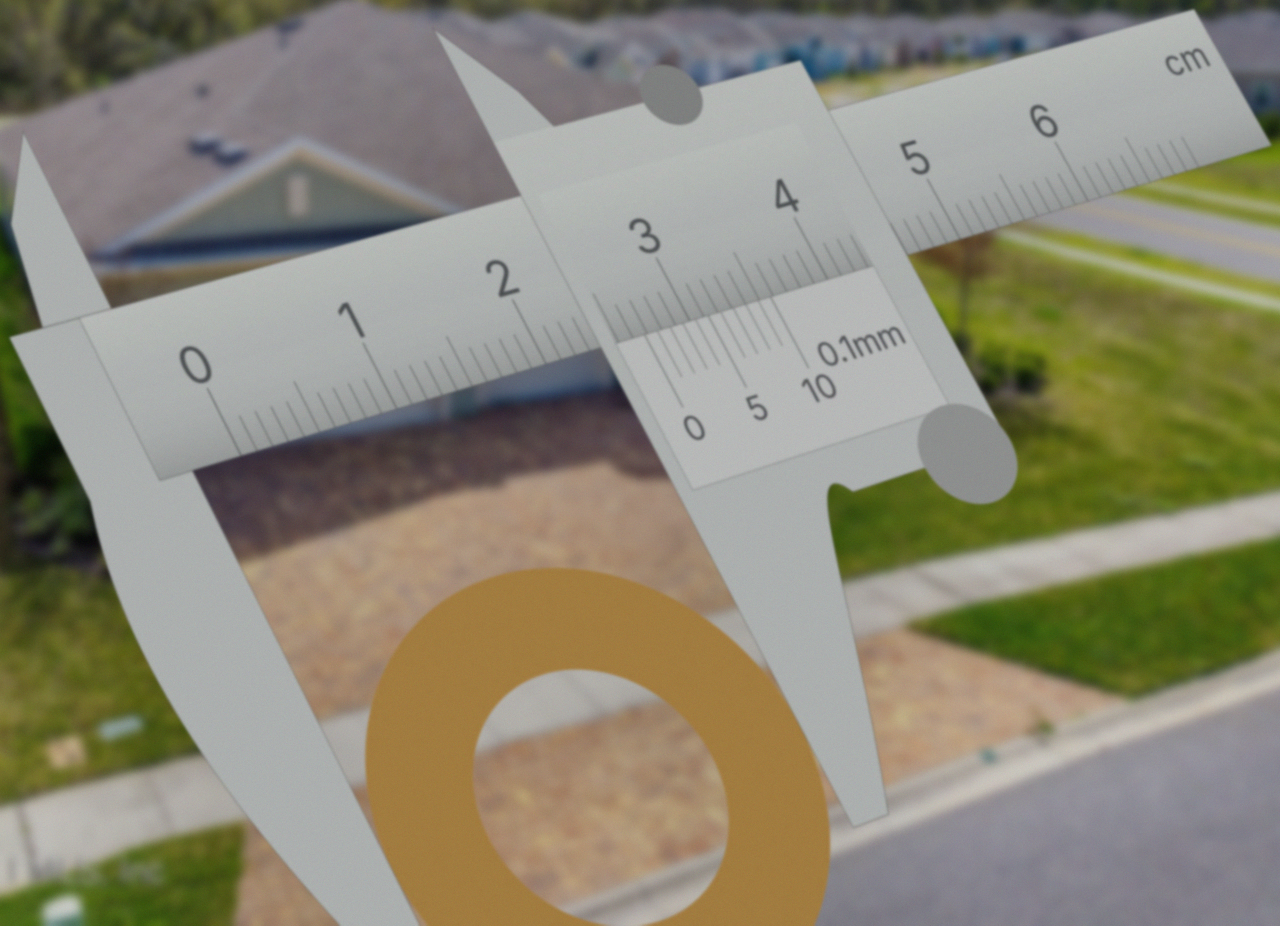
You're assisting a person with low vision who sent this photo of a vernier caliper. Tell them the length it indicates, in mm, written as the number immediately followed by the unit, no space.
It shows 26.8mm
